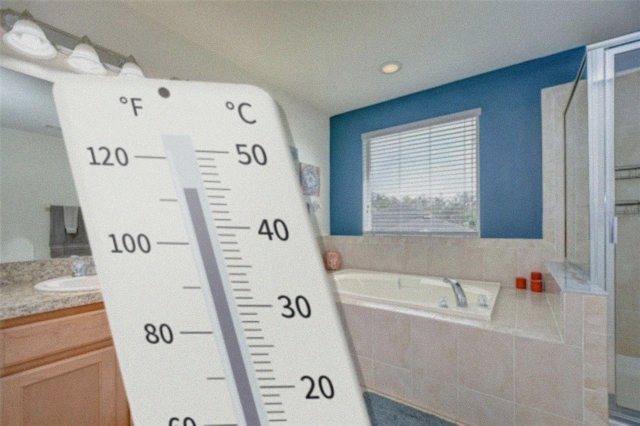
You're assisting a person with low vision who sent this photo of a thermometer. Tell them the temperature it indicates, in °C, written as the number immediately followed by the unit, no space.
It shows 45°C
